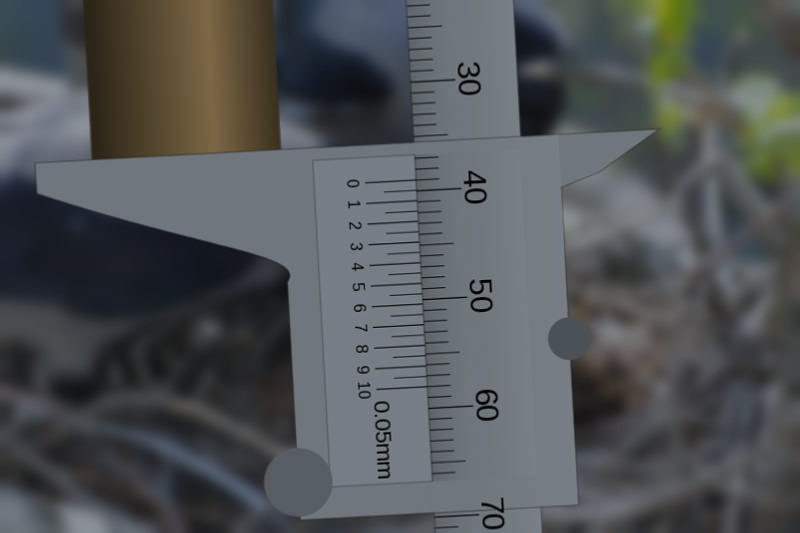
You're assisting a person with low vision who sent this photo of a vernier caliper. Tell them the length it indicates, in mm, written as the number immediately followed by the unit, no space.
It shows 39.0mm
